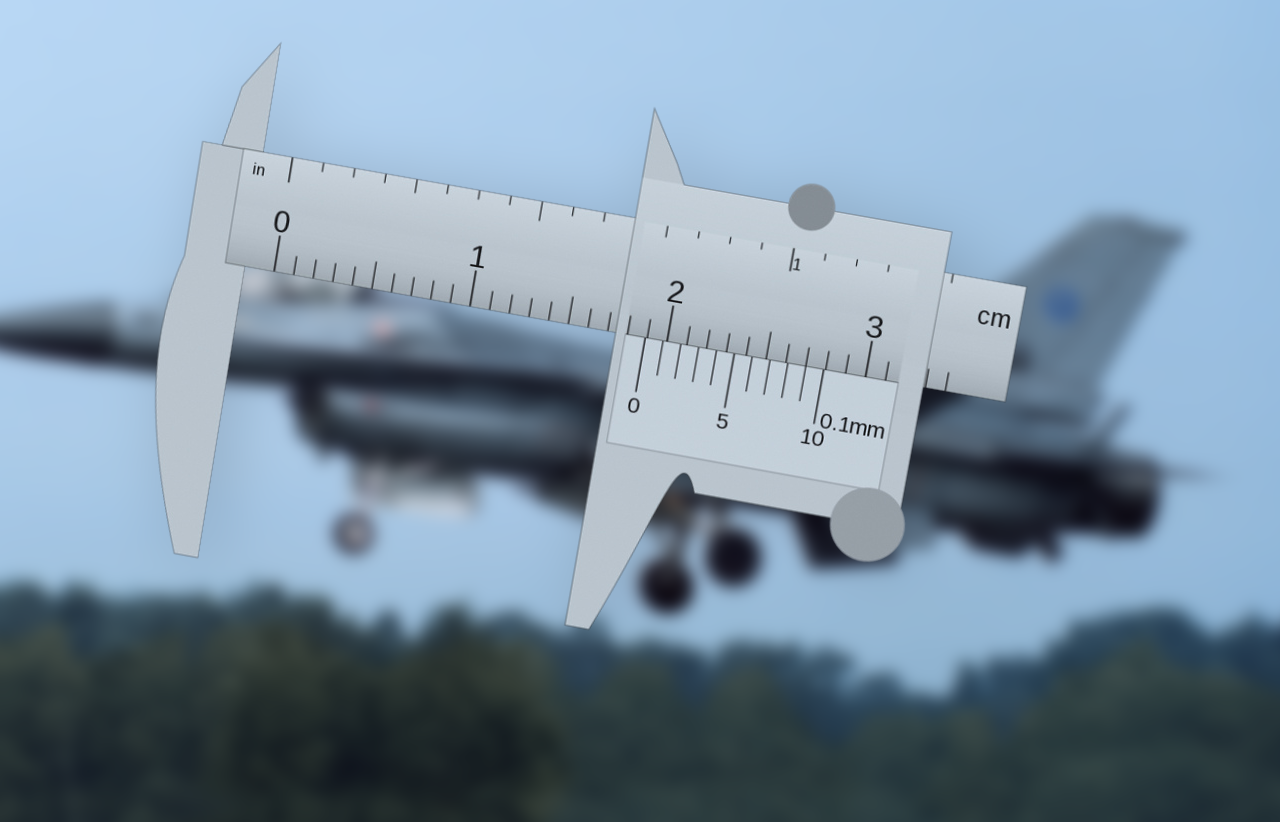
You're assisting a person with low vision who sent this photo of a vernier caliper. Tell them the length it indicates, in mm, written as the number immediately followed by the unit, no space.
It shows 18.9mm
